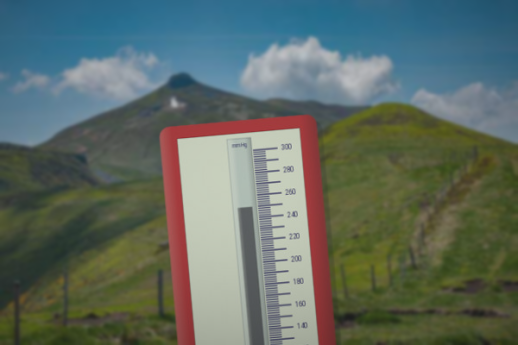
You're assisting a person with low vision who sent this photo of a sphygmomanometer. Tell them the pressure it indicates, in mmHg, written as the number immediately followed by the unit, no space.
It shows 250mmHg
